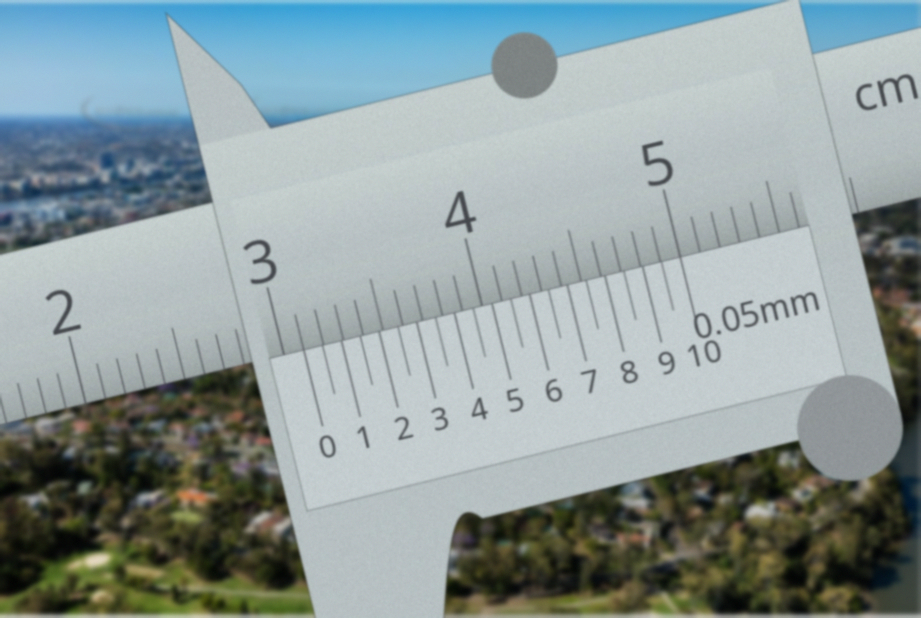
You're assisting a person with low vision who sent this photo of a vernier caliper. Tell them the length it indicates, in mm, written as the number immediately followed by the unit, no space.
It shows 31.0mm
